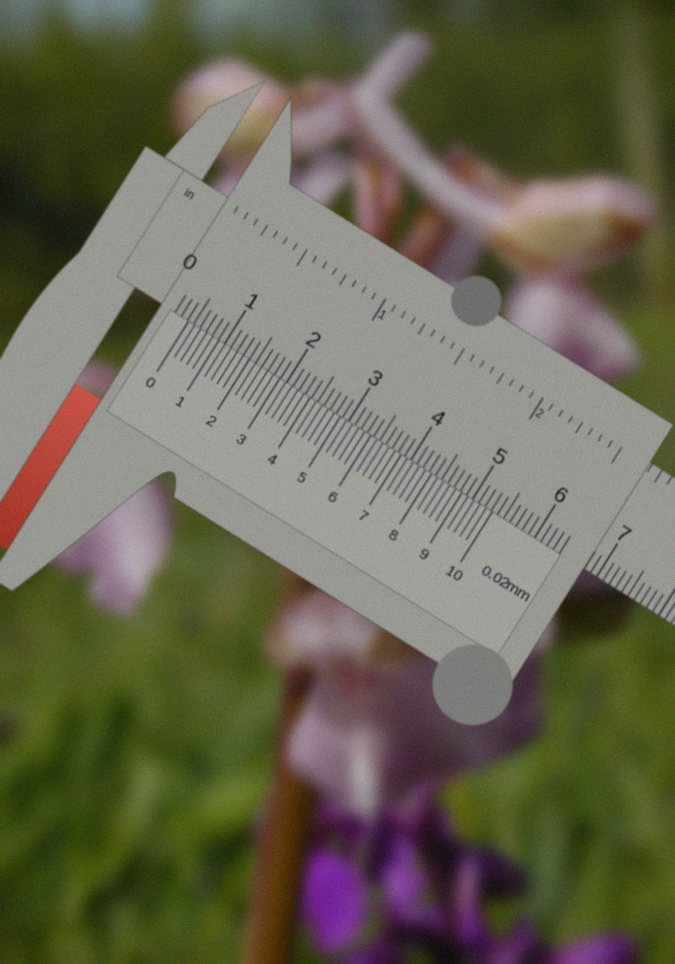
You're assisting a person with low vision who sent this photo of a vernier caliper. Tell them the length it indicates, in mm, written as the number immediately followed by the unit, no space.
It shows 4.2mm
